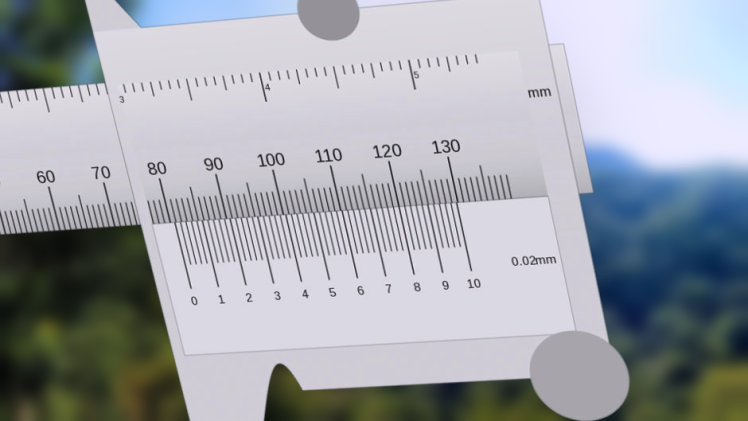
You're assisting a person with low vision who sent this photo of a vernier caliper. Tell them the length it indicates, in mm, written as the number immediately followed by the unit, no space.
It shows 80.8mm
